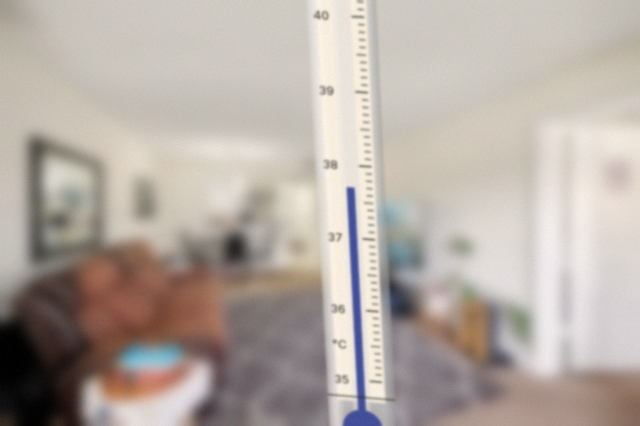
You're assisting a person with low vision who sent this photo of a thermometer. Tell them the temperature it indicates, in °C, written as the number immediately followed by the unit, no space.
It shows 37.7°C
